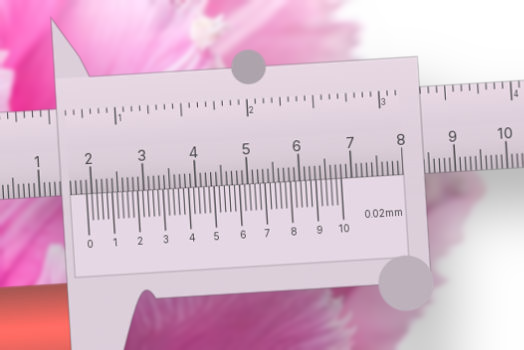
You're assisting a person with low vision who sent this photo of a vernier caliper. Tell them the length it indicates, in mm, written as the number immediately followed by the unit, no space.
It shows 19.0mm
